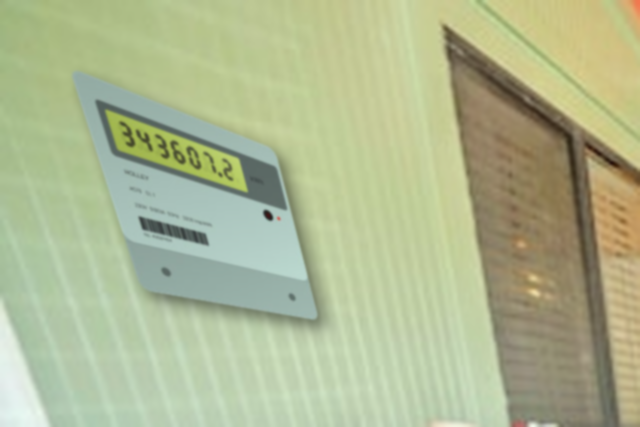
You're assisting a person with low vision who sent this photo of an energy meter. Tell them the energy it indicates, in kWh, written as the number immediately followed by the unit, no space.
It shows 343607.2kWh
